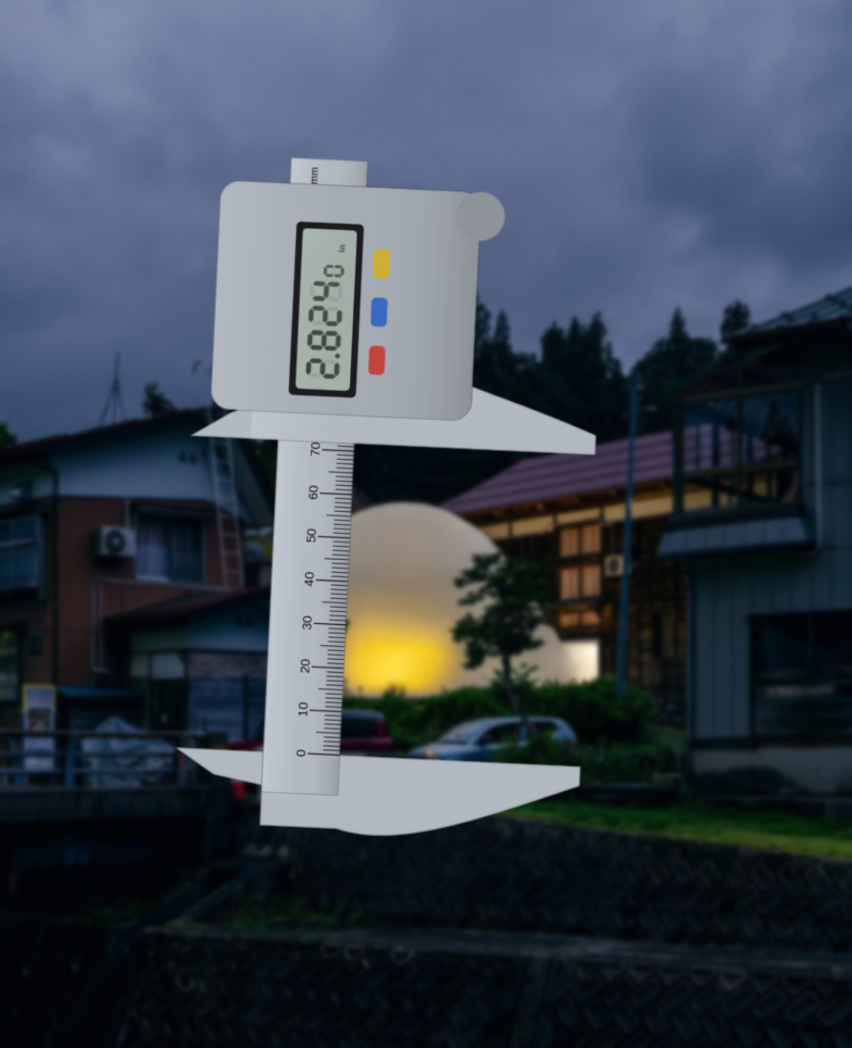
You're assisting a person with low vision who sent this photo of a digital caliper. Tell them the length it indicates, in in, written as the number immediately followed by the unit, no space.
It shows 2.8240in
